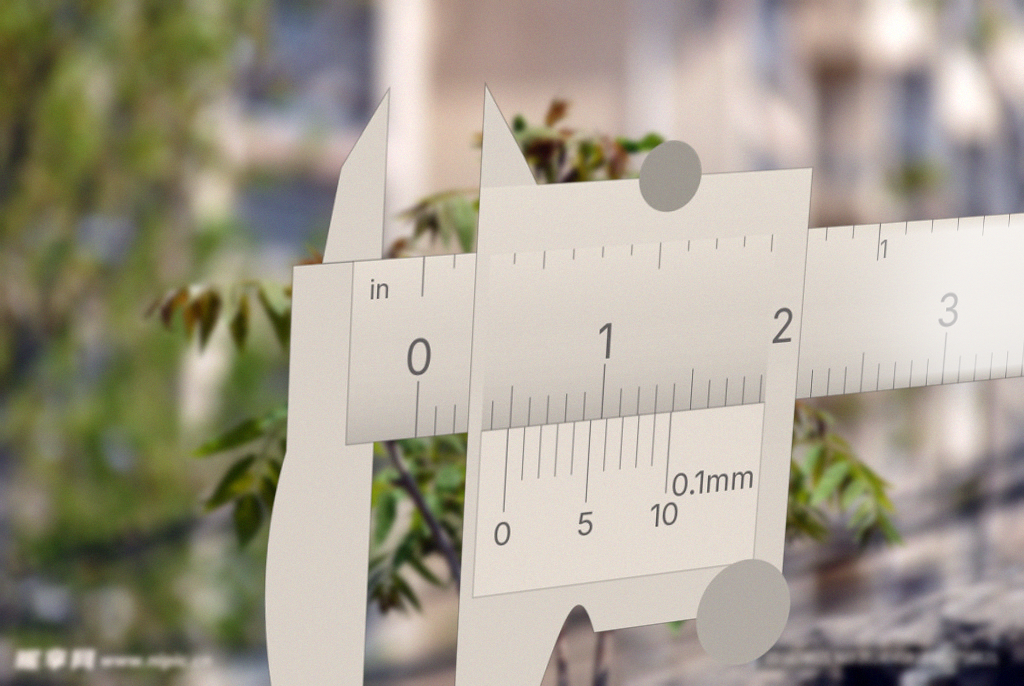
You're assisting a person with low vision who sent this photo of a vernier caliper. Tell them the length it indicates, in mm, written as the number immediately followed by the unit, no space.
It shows 4.9mm
